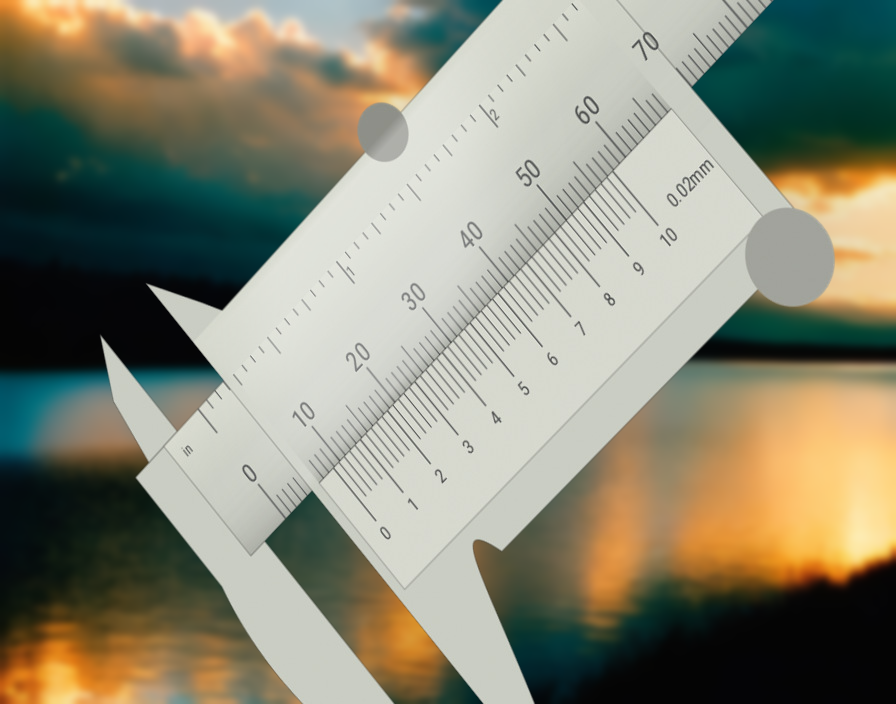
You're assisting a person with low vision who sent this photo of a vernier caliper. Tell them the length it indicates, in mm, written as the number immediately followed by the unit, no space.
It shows 8.8mm
